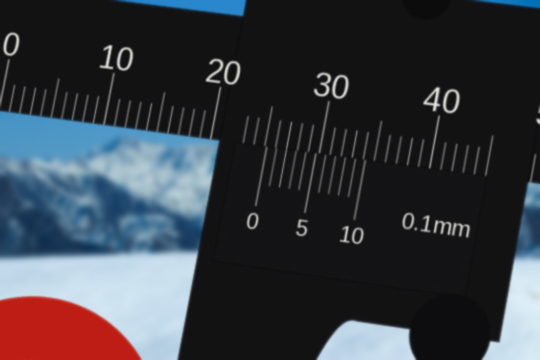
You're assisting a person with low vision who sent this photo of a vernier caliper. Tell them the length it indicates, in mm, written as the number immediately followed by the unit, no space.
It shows 25.2mm
